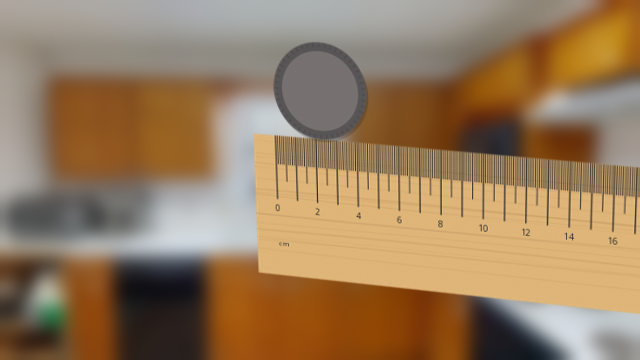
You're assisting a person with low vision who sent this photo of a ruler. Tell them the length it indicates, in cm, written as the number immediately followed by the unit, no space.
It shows 4.5cm
